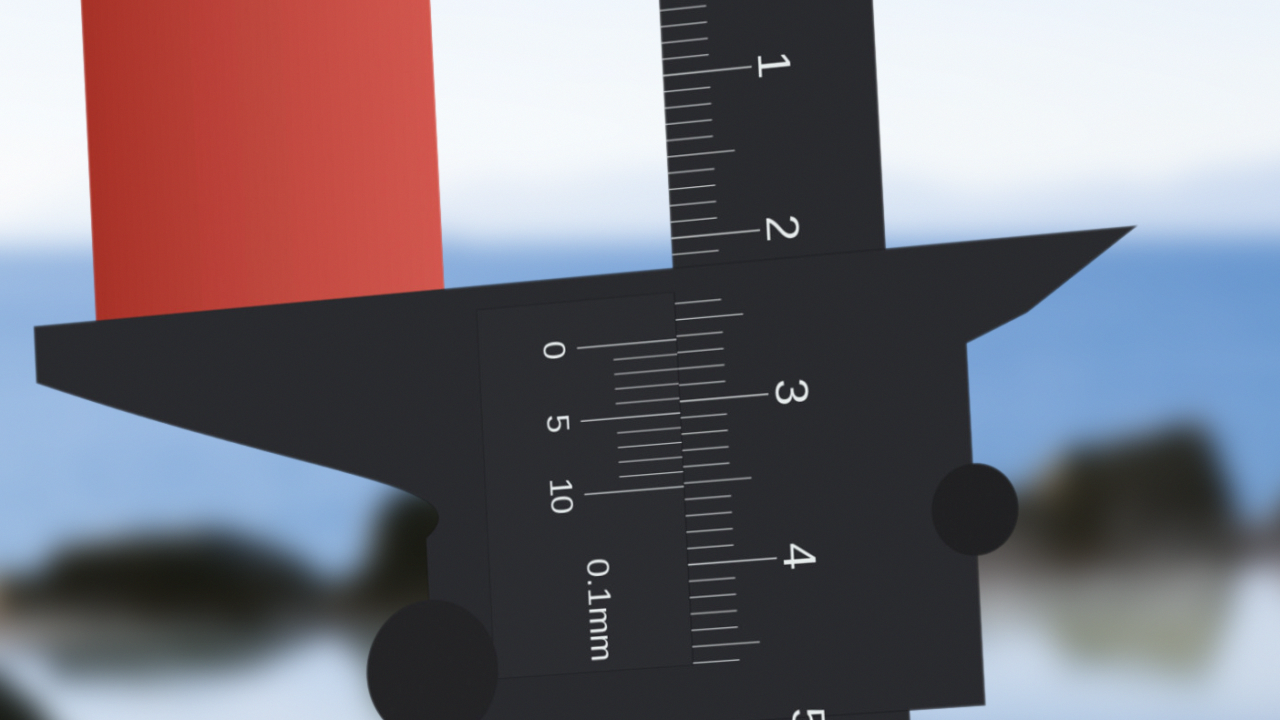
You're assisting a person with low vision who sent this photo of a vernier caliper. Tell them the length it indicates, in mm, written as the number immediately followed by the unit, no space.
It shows 26.2mm
